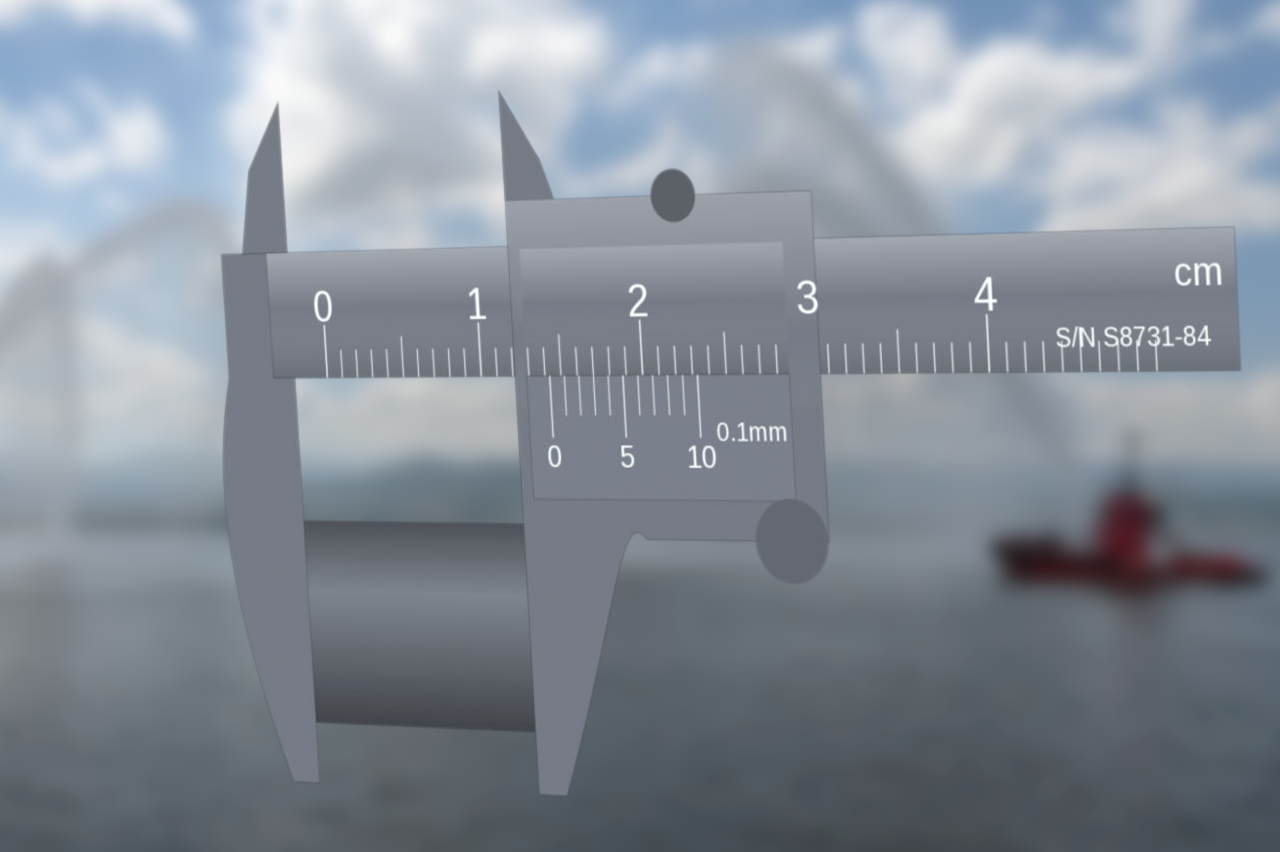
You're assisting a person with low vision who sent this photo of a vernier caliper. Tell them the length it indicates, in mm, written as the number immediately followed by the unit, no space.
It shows 14.3mm
